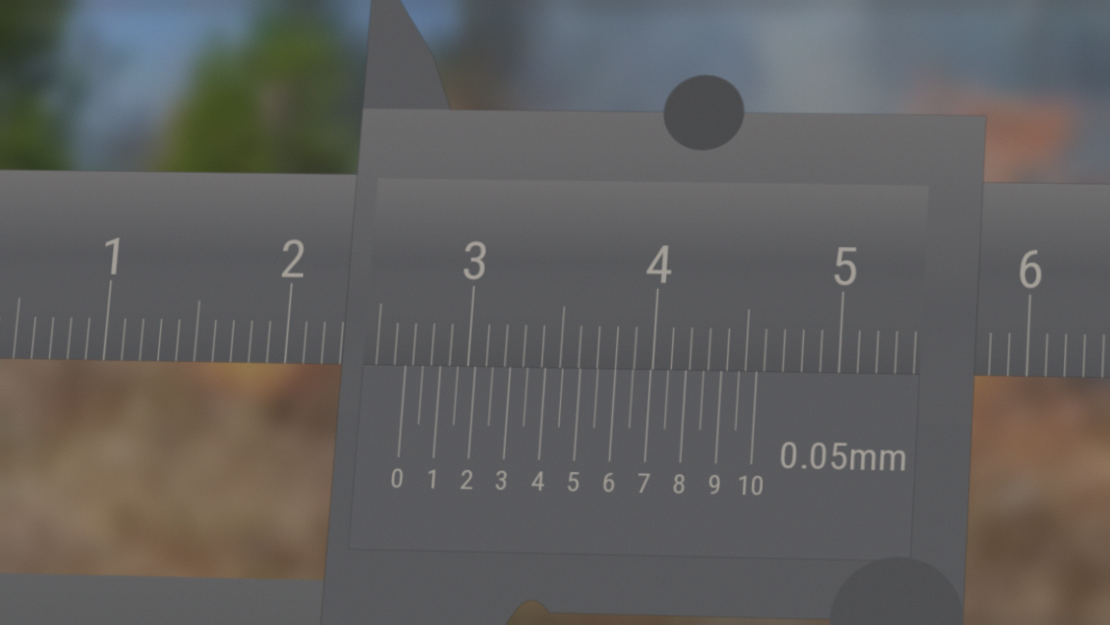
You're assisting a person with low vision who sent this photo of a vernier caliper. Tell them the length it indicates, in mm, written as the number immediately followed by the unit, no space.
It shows 26.6mm
